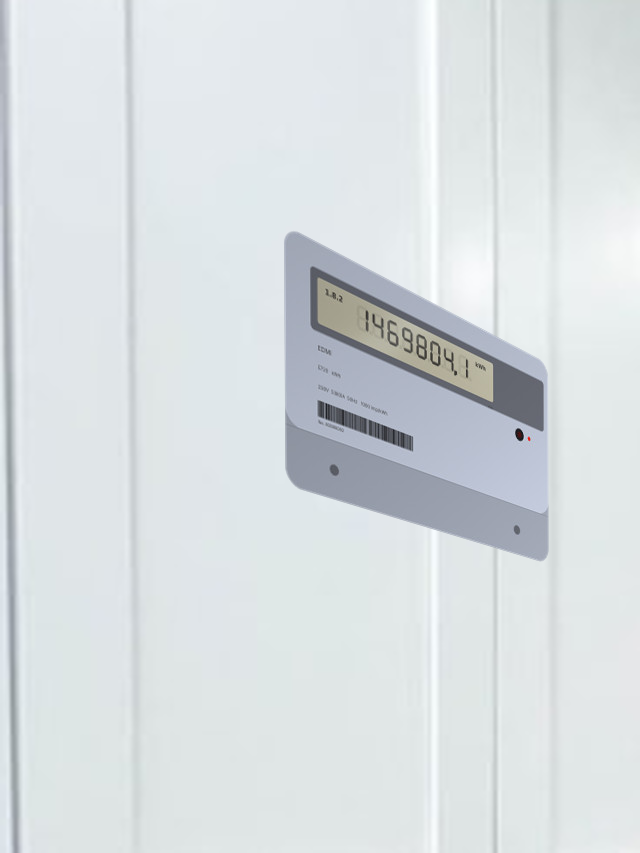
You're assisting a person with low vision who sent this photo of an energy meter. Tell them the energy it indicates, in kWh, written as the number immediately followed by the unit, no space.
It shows 1469804.1kWh
